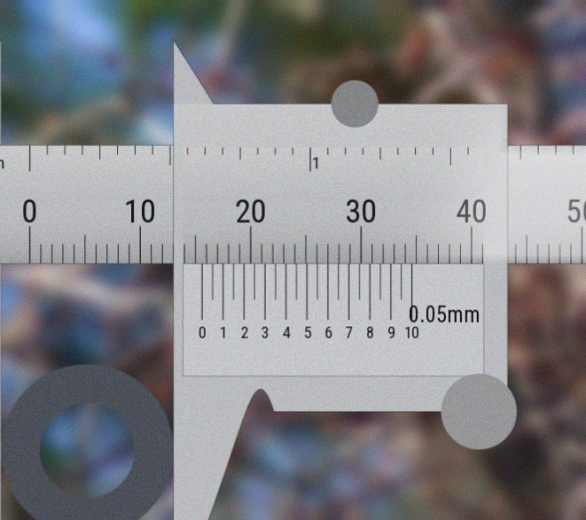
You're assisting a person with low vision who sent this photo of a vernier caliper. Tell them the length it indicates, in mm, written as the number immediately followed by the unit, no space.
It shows 15.6mm
